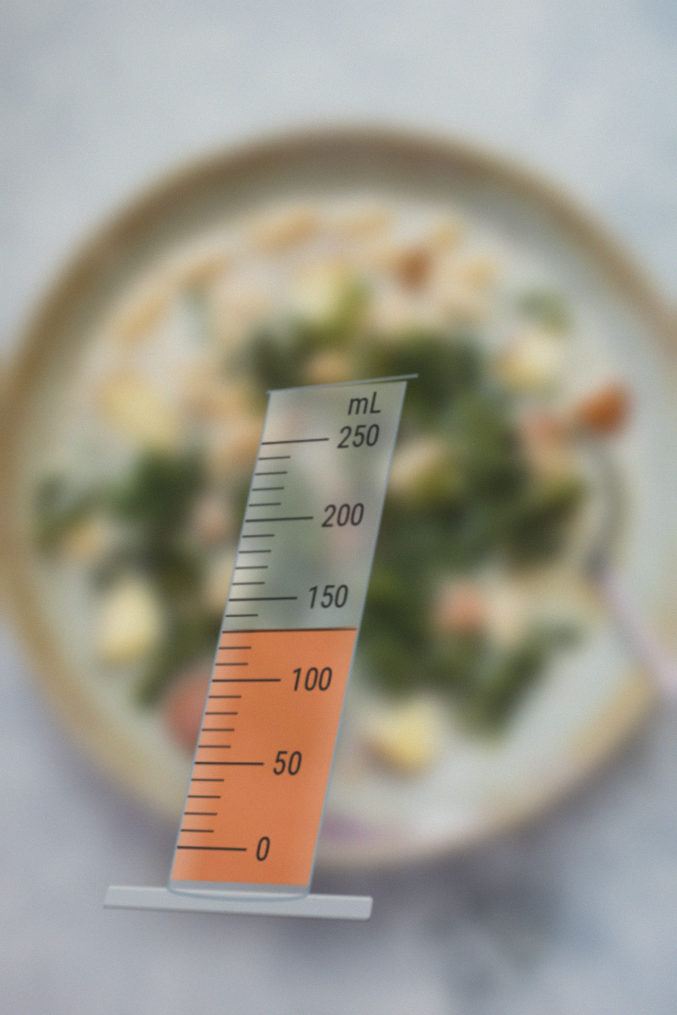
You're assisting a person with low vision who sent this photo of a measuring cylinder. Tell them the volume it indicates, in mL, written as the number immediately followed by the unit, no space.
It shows 130mL
